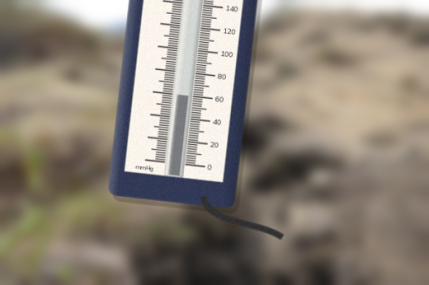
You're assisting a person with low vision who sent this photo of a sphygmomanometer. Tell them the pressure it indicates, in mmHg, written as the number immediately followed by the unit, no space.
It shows 60mmHg
